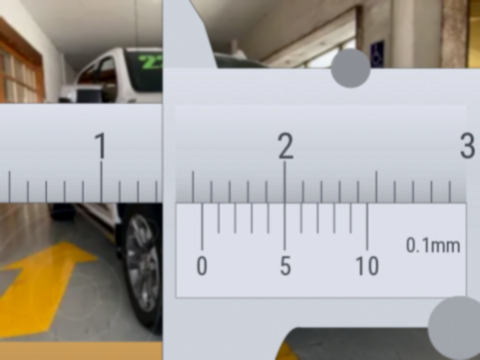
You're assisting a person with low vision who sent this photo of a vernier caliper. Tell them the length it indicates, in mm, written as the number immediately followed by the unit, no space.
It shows 15.5mm
